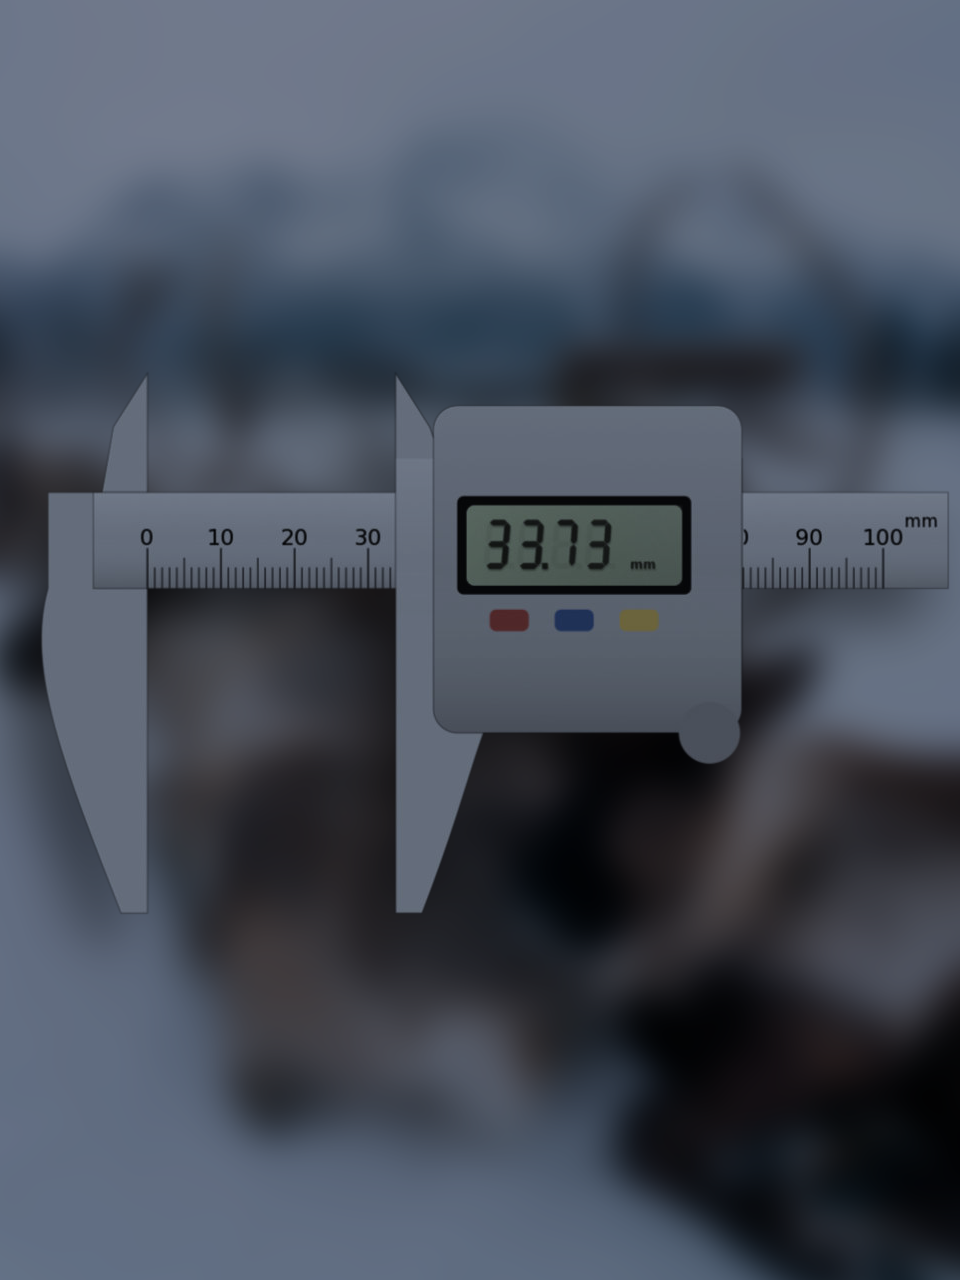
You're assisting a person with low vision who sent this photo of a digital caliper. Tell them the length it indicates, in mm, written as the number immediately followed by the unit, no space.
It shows 33.73mm
